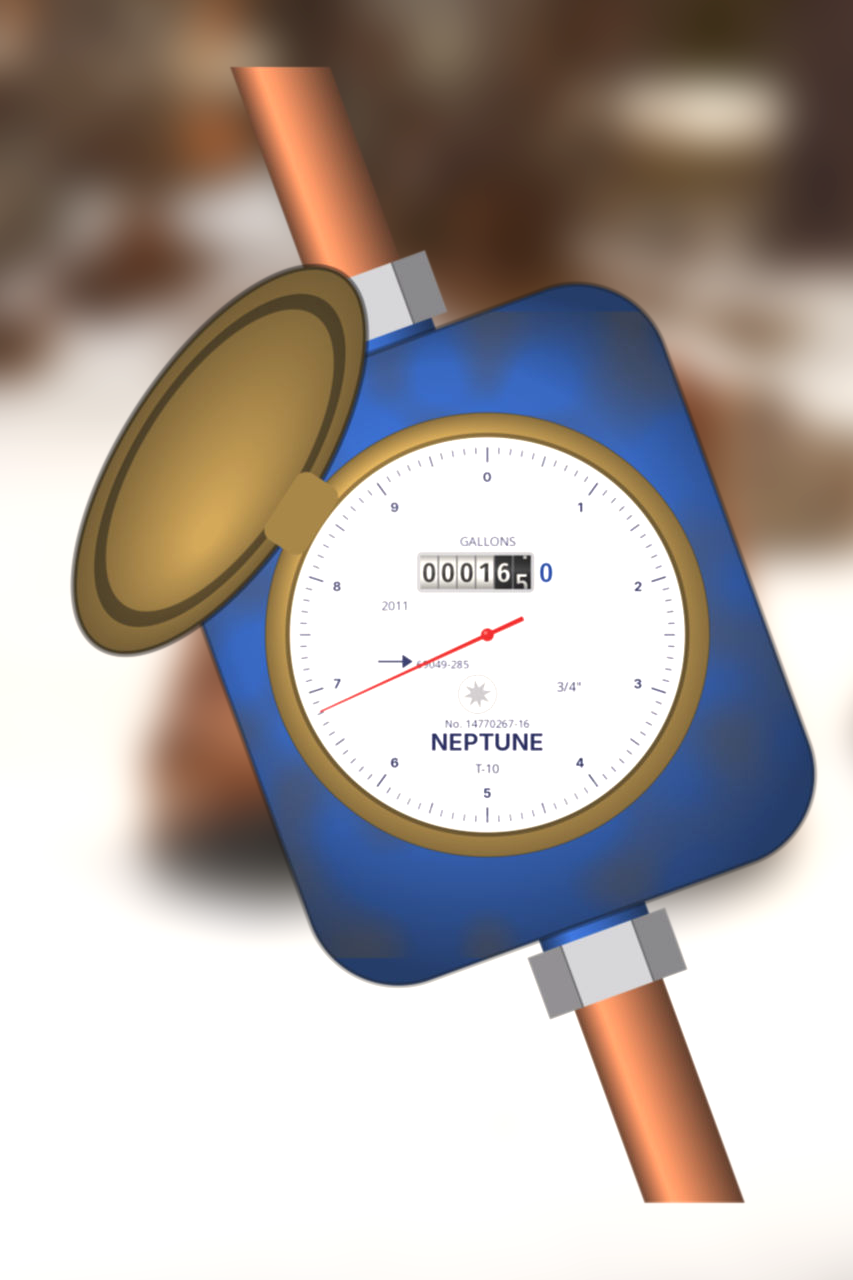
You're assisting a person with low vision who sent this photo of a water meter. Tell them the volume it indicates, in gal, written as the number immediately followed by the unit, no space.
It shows 1646.8gal
